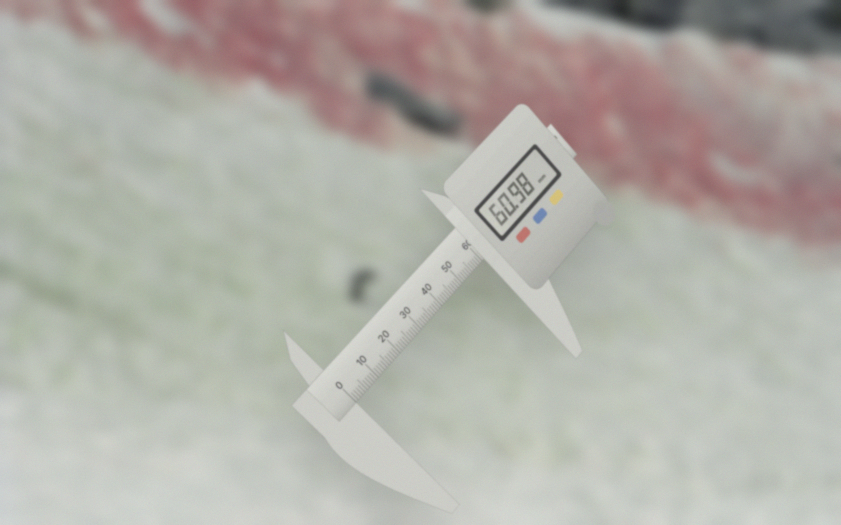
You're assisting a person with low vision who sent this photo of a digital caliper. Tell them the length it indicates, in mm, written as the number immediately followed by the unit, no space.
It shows 60.98mm
